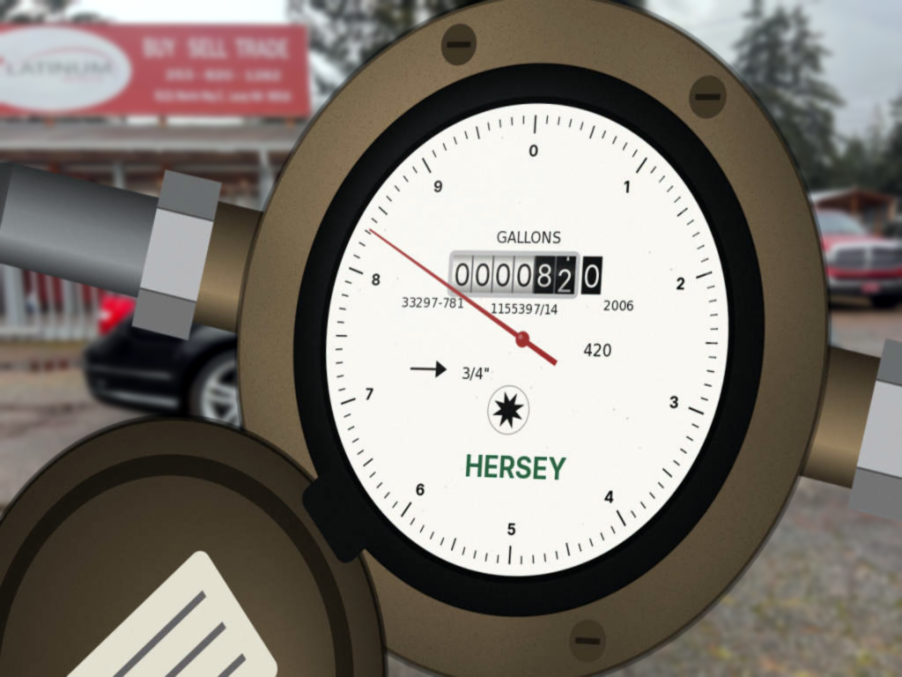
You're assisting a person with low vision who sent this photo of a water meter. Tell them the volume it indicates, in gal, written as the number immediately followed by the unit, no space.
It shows 818.3gal
